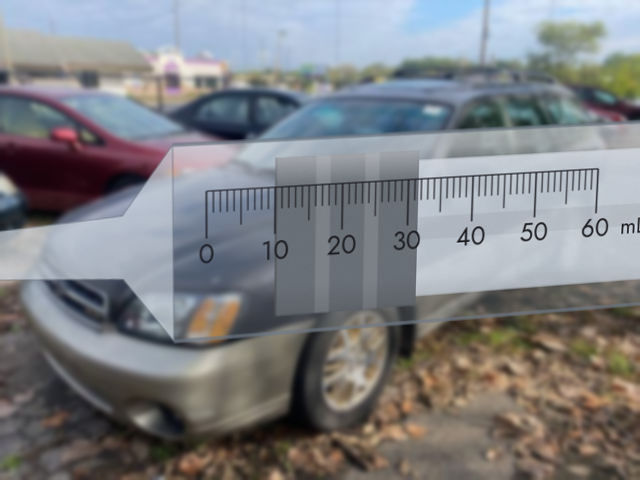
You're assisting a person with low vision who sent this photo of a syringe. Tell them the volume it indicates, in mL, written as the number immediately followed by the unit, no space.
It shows 10mL
